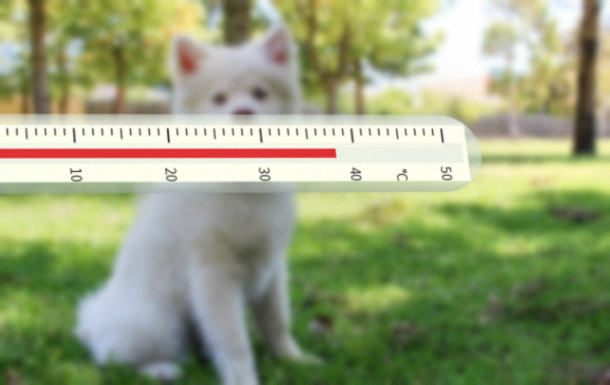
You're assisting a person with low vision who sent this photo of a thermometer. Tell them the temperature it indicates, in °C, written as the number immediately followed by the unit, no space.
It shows 38°C
